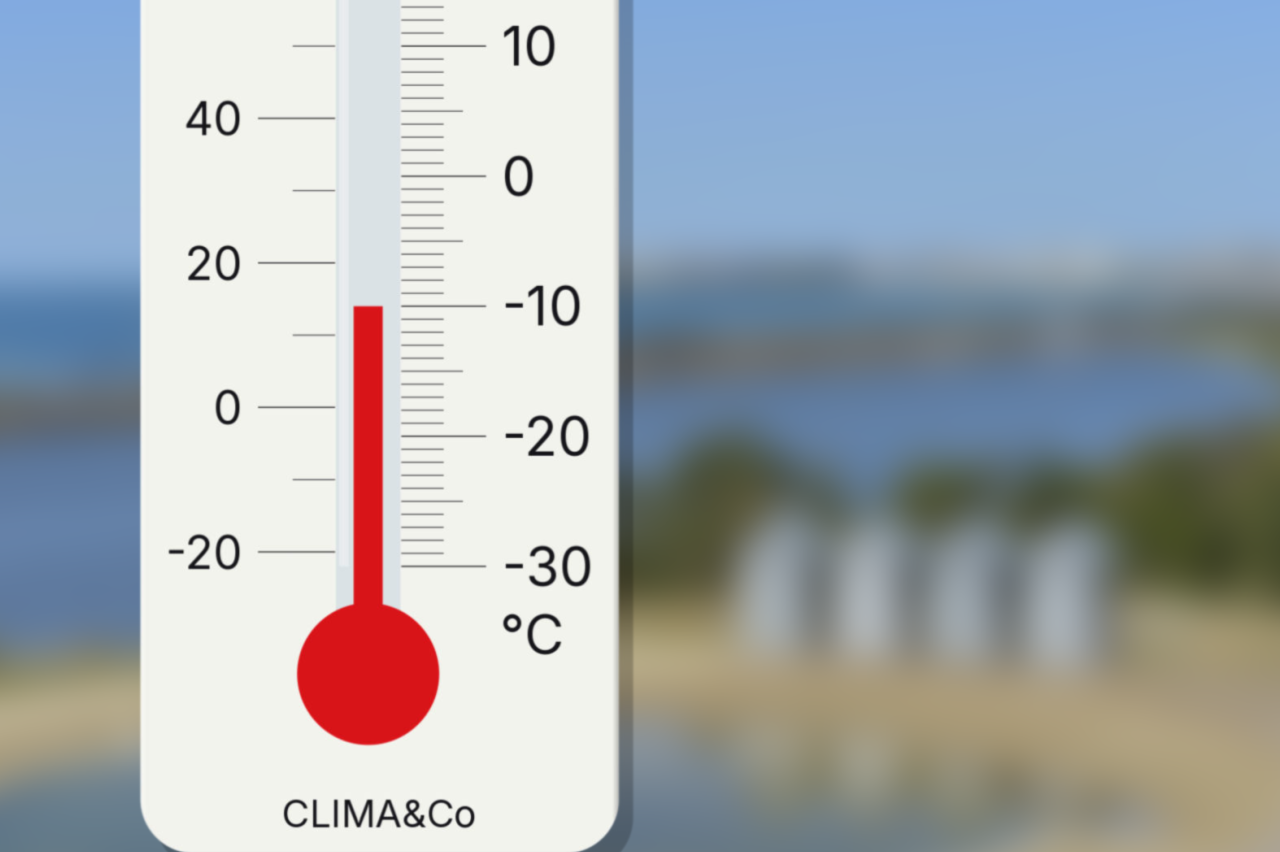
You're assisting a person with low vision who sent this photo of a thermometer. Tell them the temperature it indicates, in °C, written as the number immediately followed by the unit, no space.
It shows -10°C
